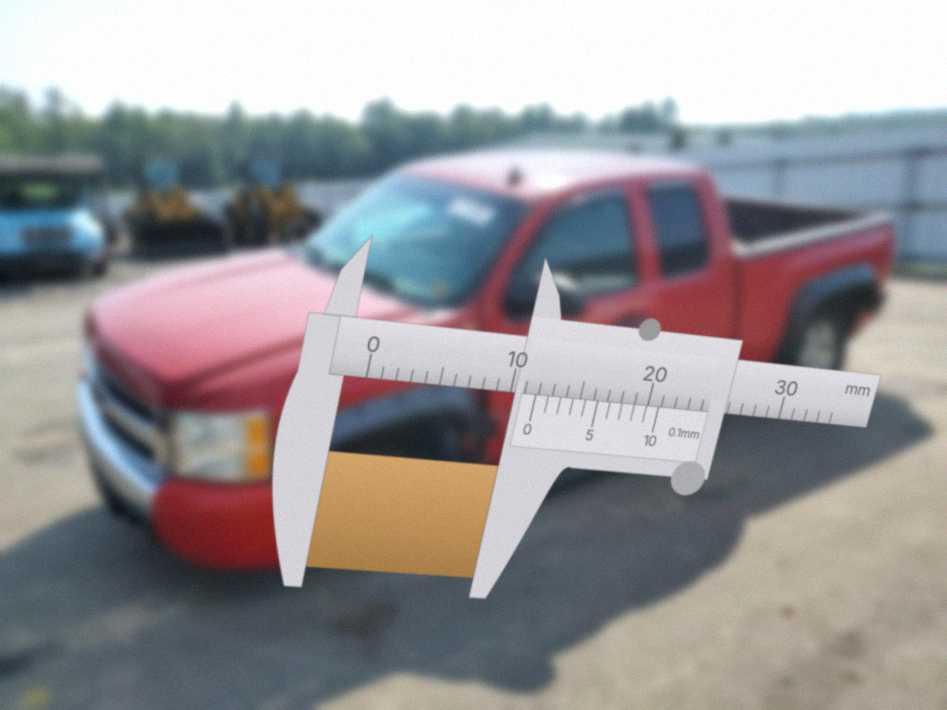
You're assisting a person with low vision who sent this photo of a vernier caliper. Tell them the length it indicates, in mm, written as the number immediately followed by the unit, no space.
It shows 11.8mm
